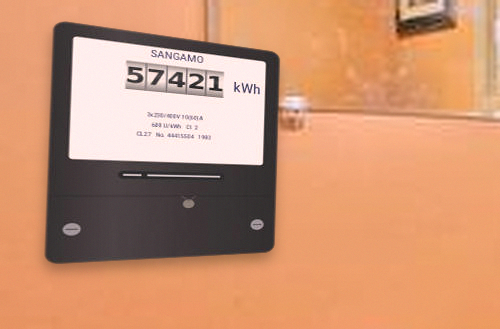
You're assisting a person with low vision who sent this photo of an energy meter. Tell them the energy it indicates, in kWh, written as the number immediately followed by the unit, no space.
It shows 57421kWh
